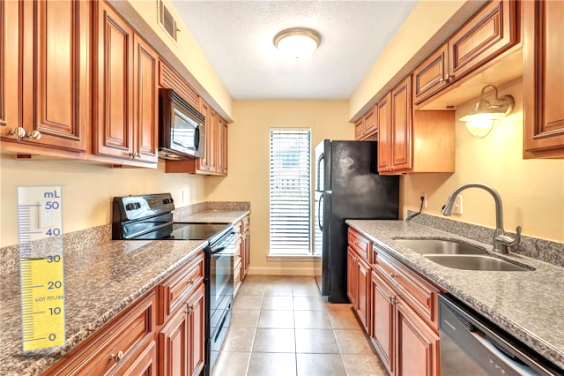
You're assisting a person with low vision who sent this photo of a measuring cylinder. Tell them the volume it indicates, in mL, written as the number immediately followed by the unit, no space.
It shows 30mL
